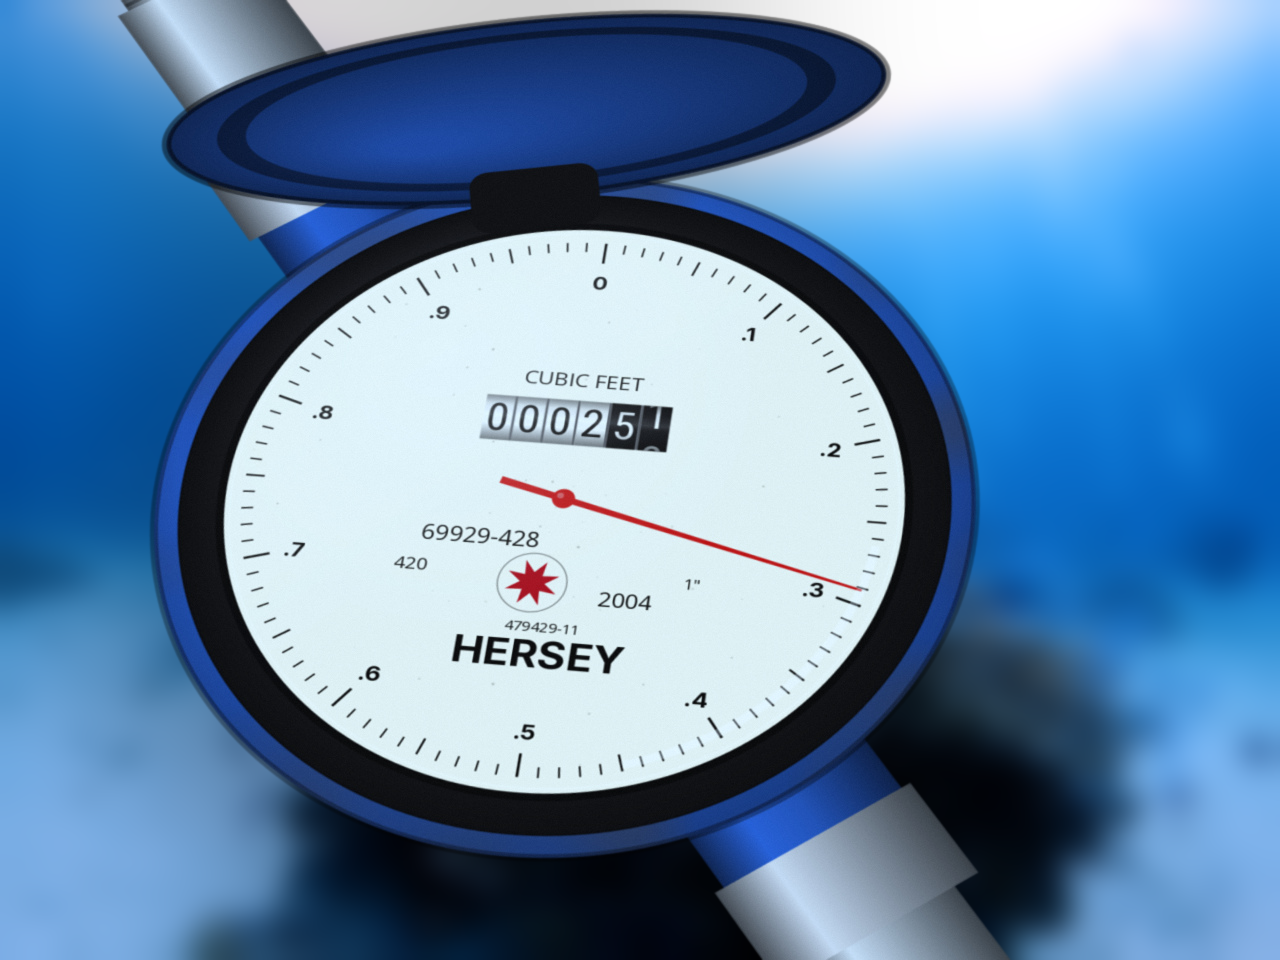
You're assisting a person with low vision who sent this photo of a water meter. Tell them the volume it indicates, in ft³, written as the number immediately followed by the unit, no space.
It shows 251.29ft³
